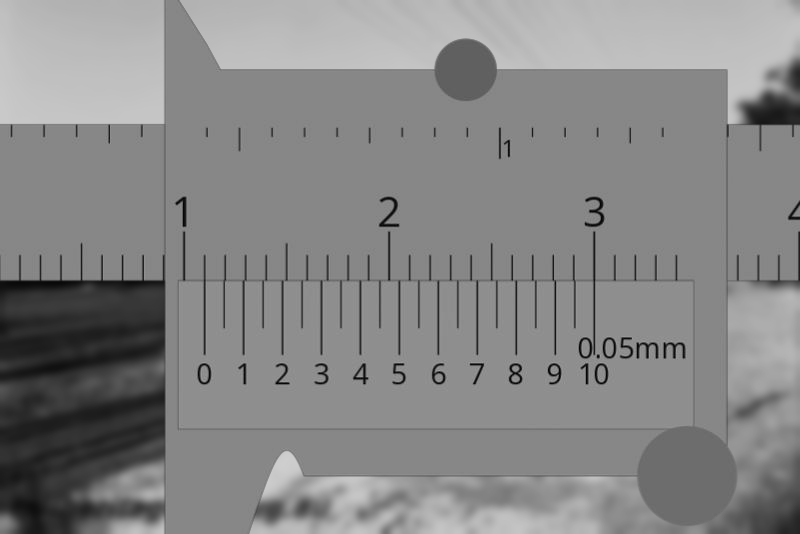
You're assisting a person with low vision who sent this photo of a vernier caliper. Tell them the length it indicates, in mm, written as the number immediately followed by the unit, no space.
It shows 11.0mm
